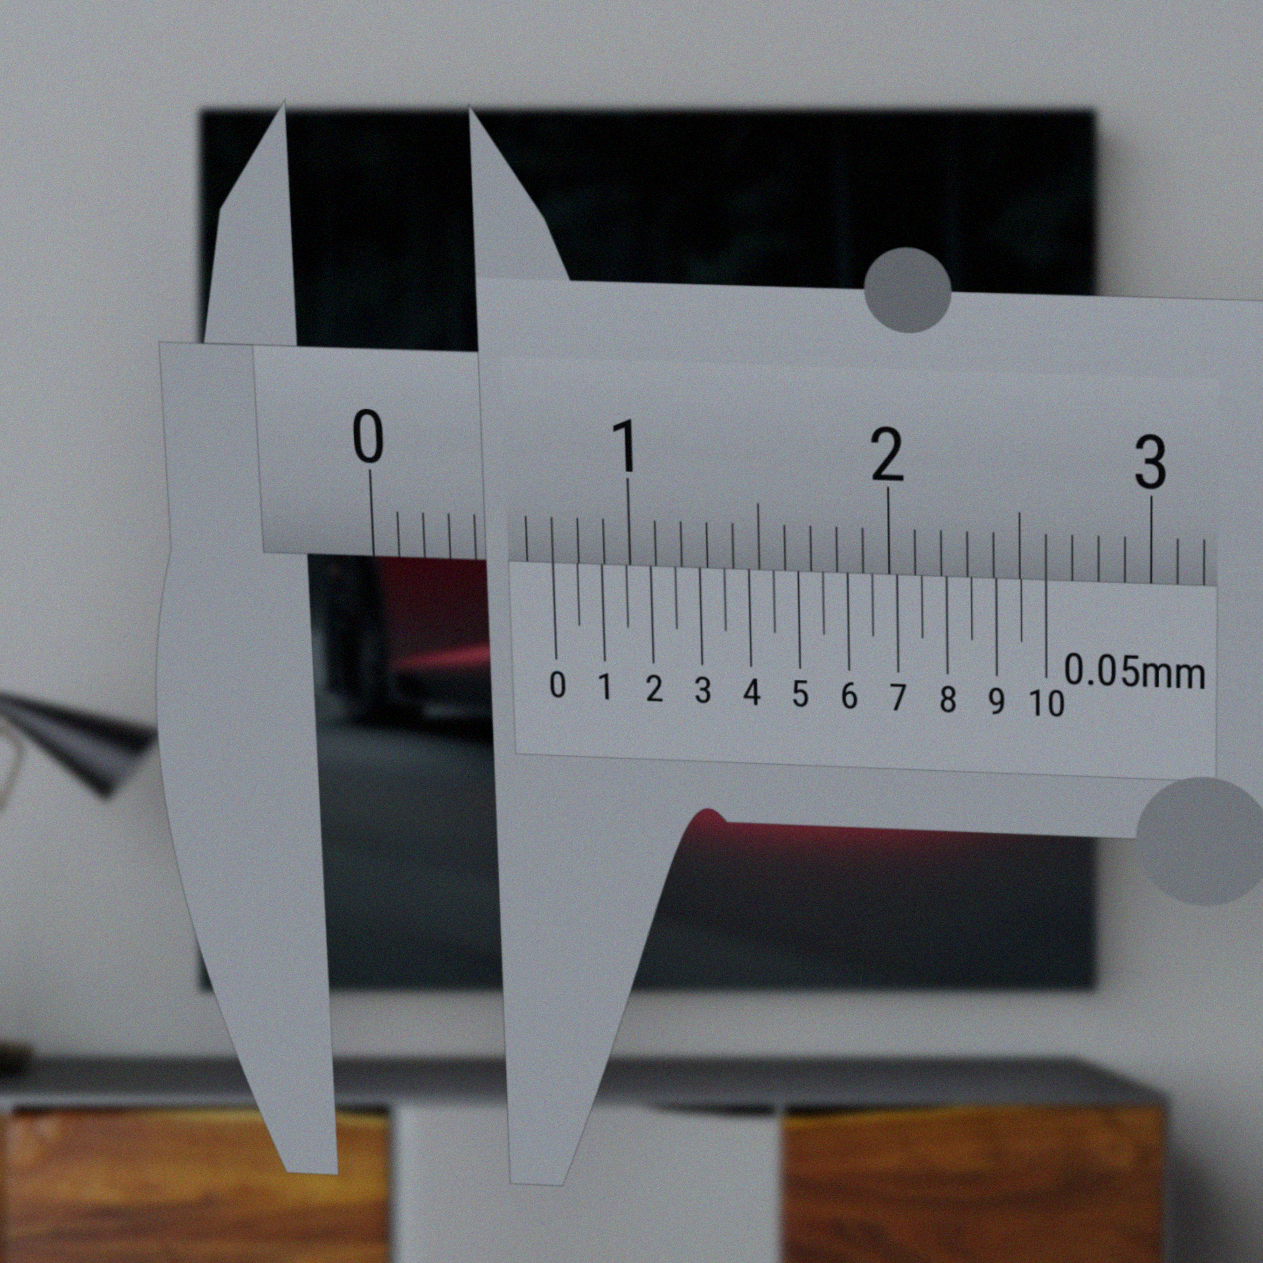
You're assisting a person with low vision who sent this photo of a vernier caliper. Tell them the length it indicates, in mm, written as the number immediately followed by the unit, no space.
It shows 7.00mm
